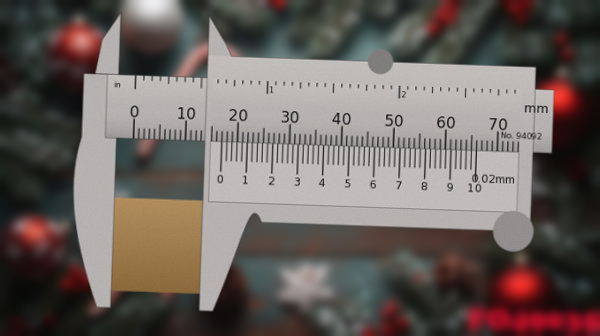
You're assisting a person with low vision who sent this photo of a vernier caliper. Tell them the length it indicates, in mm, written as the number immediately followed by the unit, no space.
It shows 17.0mm
